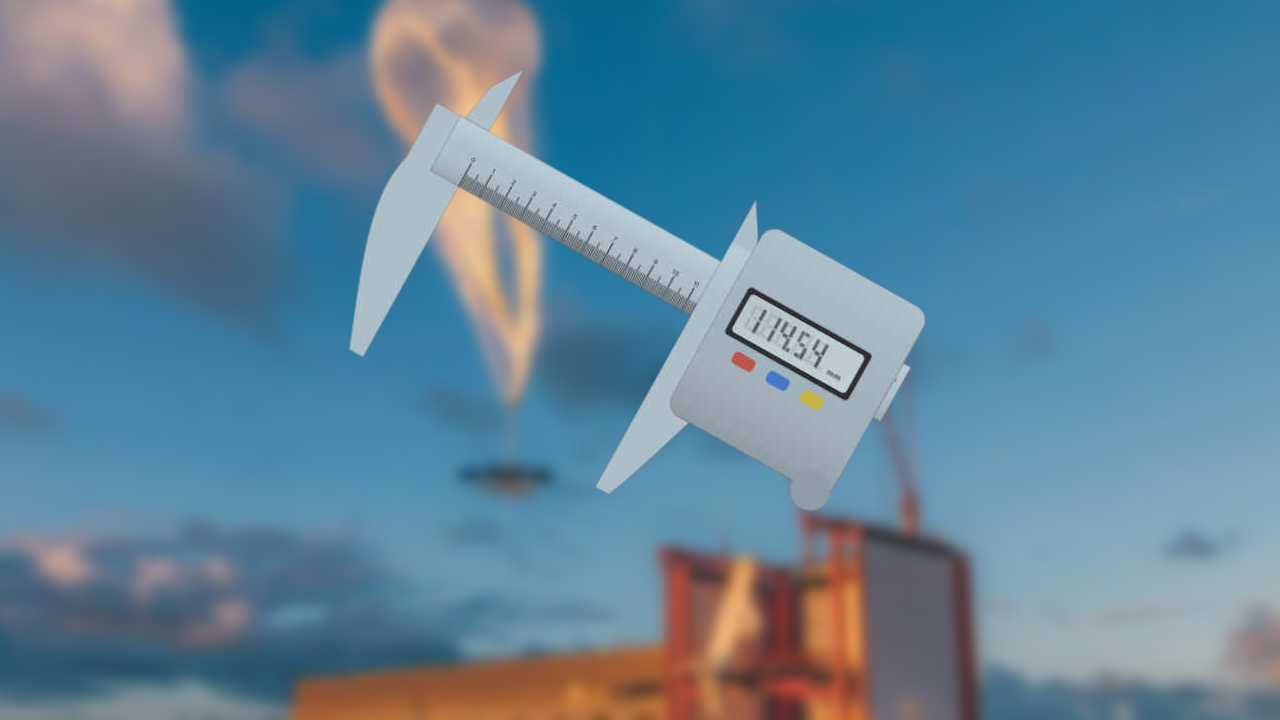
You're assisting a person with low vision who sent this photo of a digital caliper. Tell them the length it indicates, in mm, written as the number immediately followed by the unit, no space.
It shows 114.54mm
